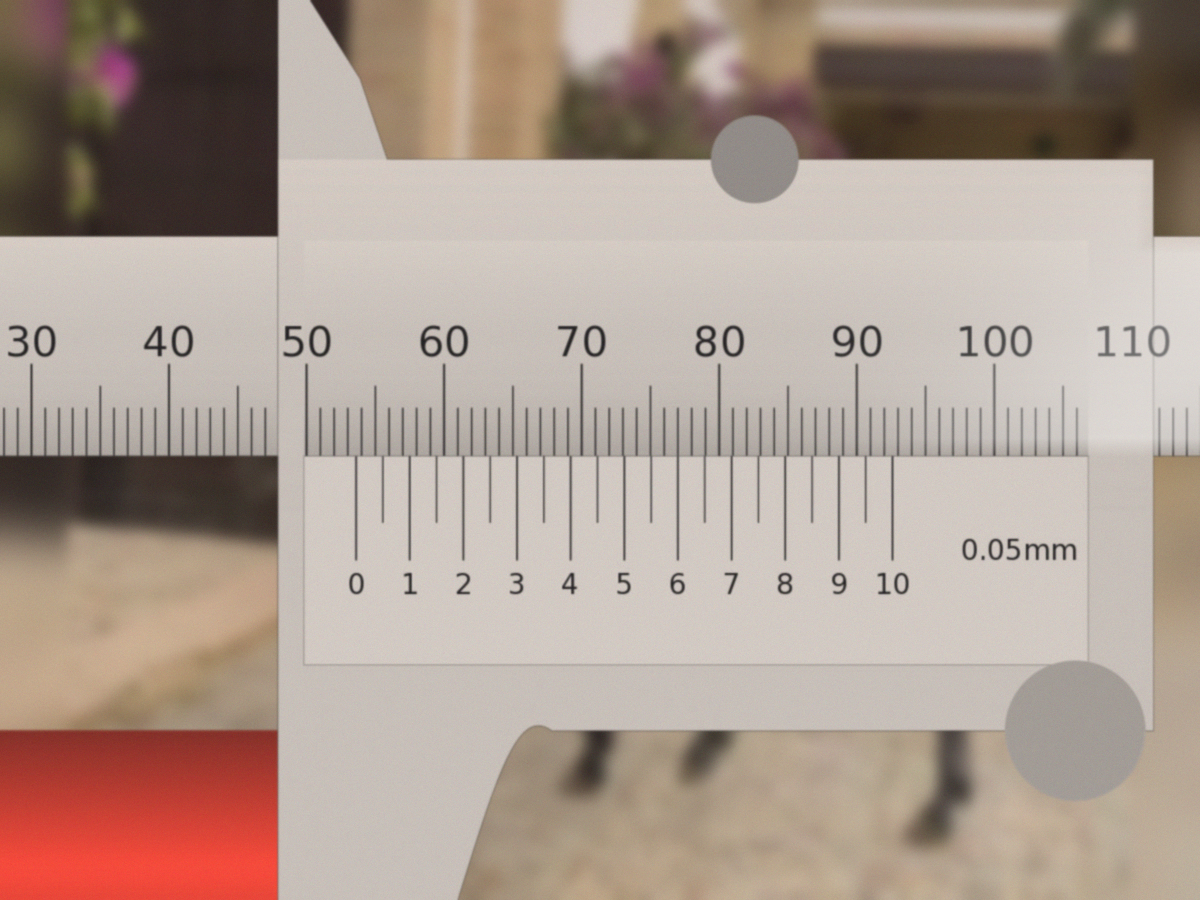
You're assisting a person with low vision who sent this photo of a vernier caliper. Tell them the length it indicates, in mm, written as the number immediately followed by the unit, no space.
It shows 53.6mm
